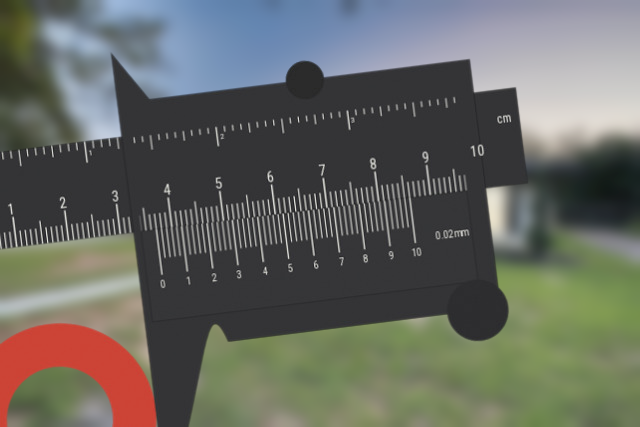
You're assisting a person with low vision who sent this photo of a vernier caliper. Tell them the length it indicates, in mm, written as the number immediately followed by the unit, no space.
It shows 37.0mm
